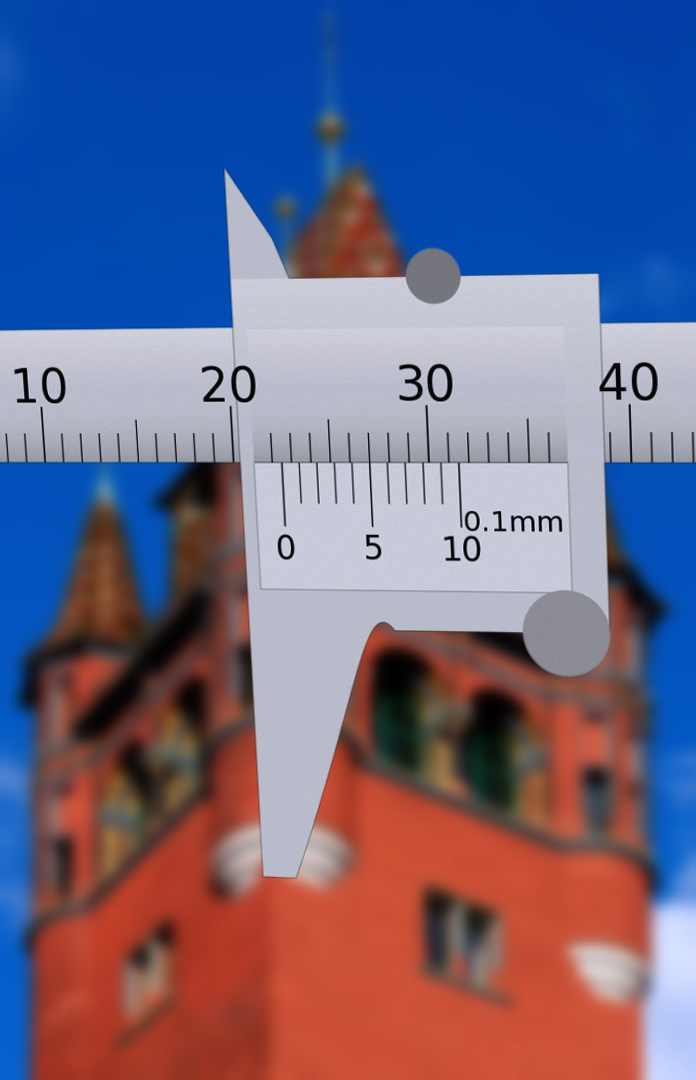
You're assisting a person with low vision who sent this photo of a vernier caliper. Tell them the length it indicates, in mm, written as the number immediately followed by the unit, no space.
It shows 22.5mm
